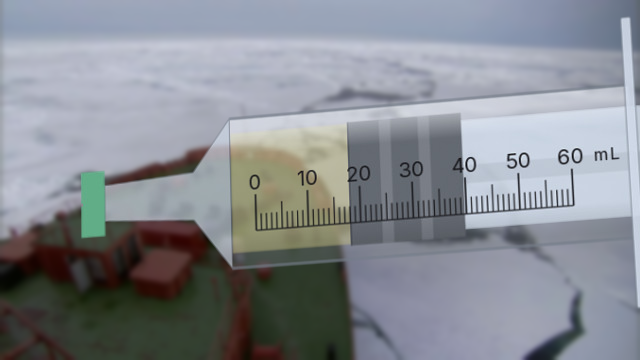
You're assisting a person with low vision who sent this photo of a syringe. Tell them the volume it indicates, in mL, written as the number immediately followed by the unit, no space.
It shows 18mL
